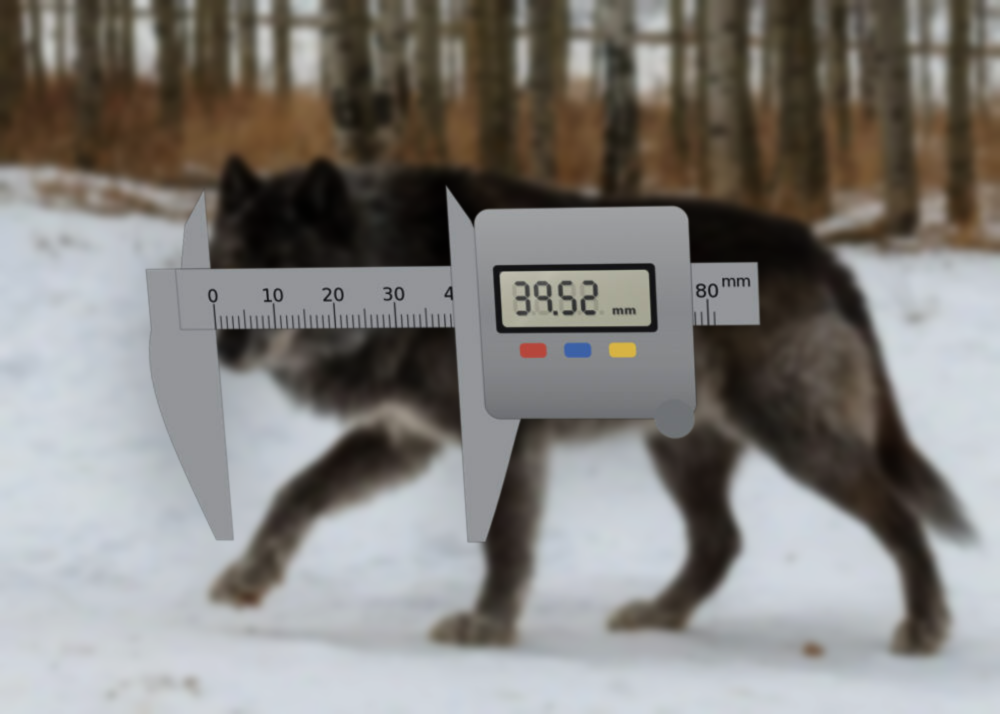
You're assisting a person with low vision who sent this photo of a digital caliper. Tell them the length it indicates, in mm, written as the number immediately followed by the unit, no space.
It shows 39.52mm
